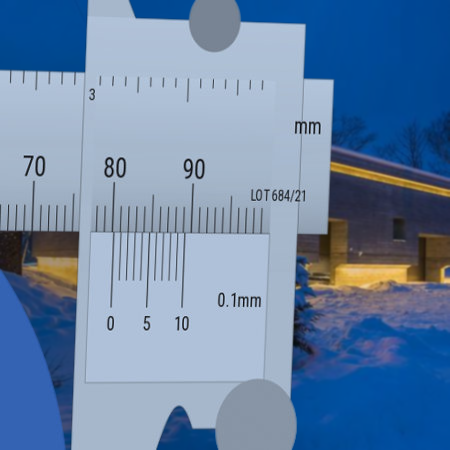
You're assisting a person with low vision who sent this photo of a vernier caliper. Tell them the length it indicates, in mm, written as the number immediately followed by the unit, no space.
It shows 80.2mm
